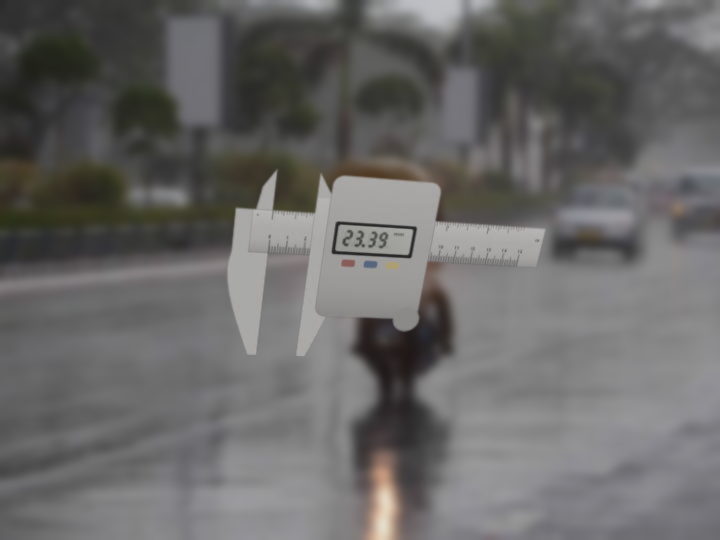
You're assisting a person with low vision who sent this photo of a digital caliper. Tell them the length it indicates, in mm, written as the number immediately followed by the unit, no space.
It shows 23.39mm
